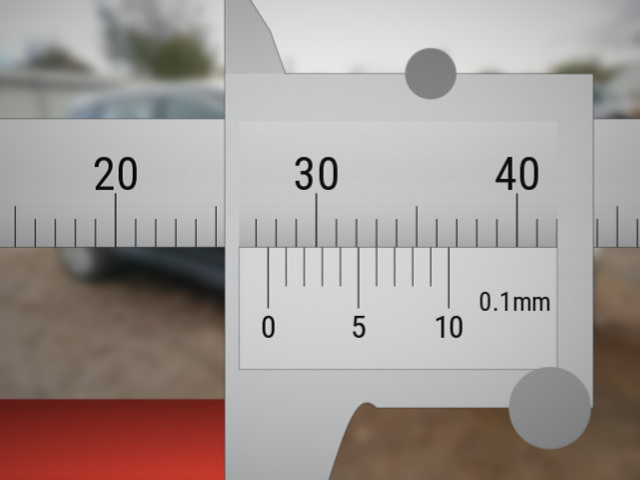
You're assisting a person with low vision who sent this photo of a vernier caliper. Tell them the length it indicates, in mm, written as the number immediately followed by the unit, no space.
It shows 27.6mm
